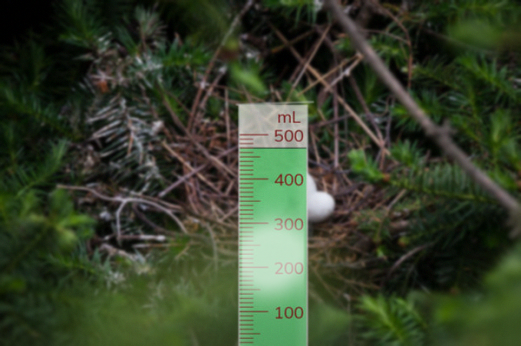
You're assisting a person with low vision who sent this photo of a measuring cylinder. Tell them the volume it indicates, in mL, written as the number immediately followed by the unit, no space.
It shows 470mL
